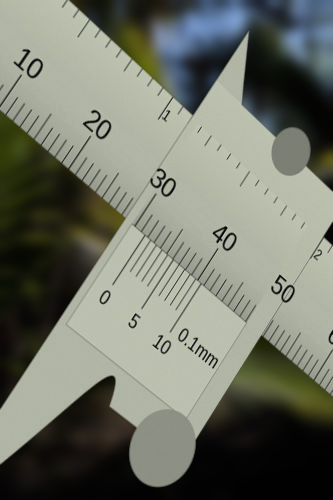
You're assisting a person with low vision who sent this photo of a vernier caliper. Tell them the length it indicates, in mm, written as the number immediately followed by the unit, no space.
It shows 31.6mm
